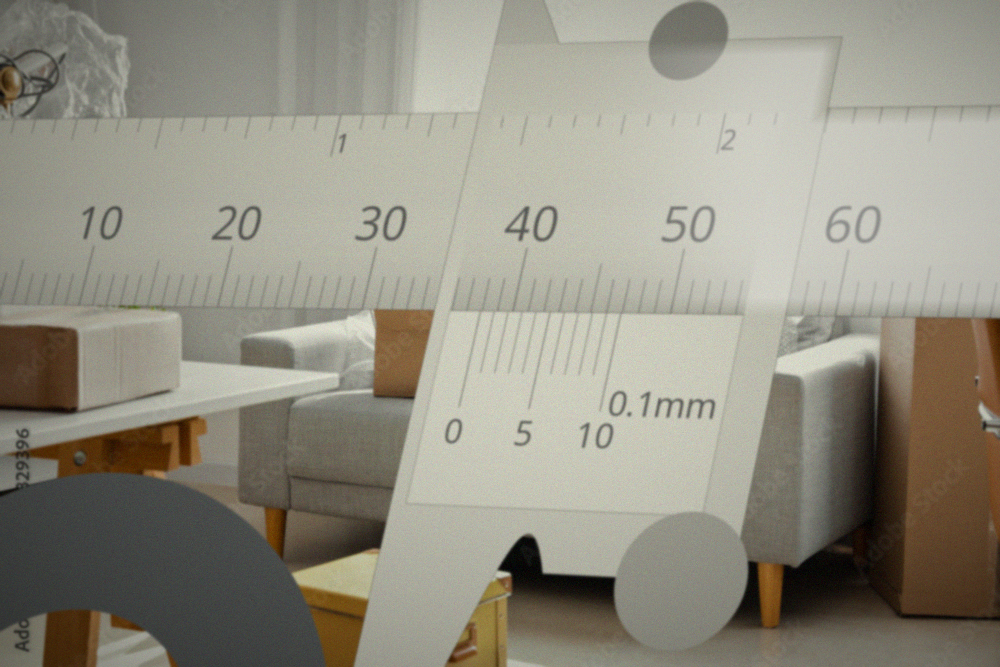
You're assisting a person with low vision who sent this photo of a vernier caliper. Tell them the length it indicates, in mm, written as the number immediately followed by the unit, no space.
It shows 37.9mm
